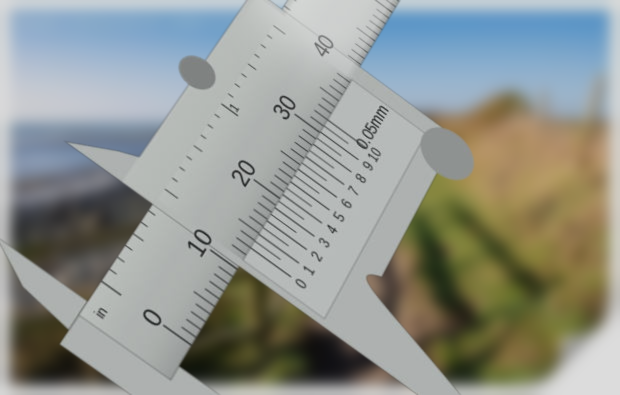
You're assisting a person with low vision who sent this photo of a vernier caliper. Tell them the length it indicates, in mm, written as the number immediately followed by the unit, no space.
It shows 13.0mm
